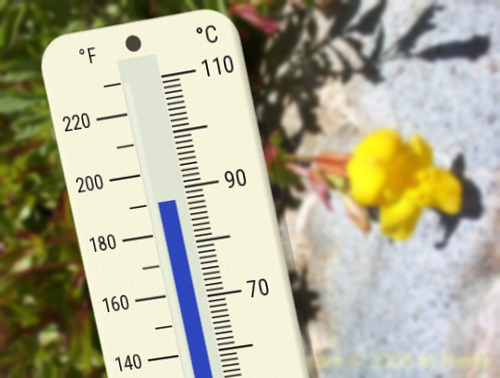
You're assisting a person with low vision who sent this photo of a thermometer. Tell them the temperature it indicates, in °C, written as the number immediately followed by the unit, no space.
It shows 88°C
